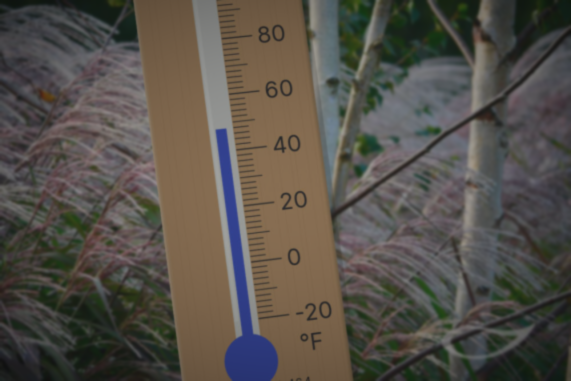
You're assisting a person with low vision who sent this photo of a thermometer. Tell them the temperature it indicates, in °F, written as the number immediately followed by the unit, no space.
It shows 48°F
